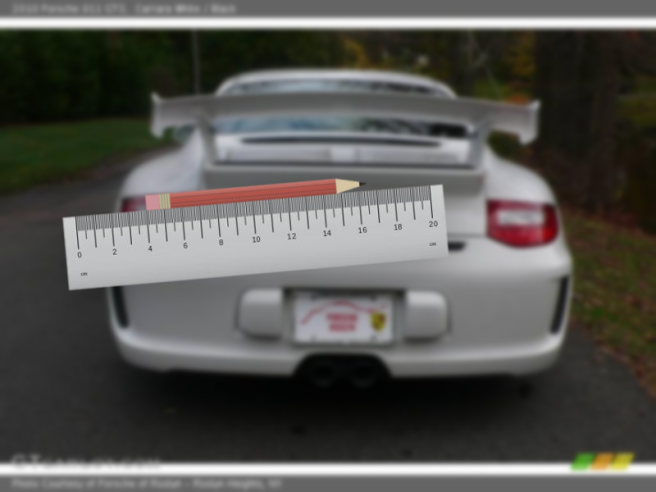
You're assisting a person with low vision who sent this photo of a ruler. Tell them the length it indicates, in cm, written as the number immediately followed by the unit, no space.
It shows 12.5cm
